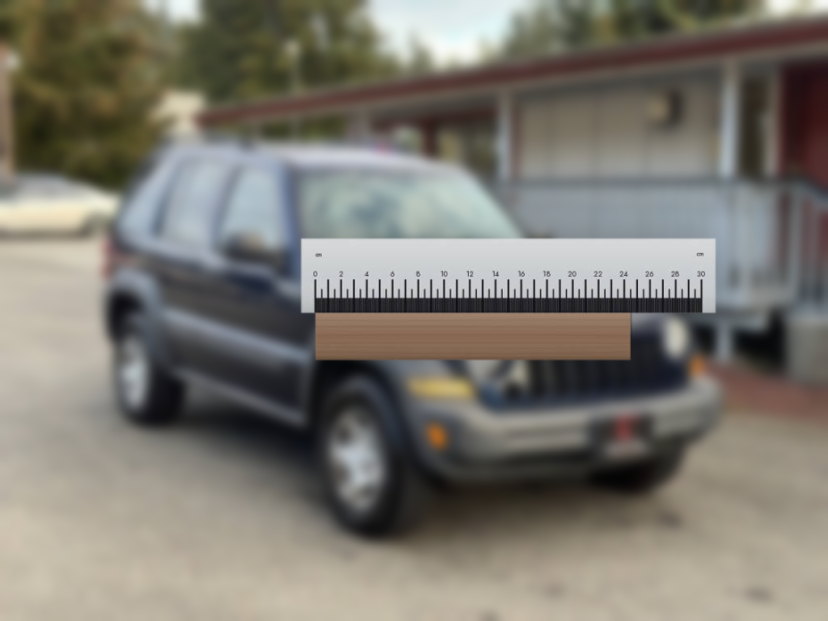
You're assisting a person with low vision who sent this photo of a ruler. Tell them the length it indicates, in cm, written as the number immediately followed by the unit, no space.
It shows 24.5cm
